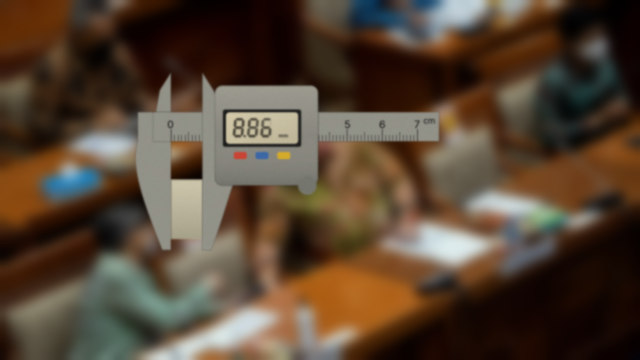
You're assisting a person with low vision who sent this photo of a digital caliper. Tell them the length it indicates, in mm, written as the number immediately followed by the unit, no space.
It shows 8.86mm
